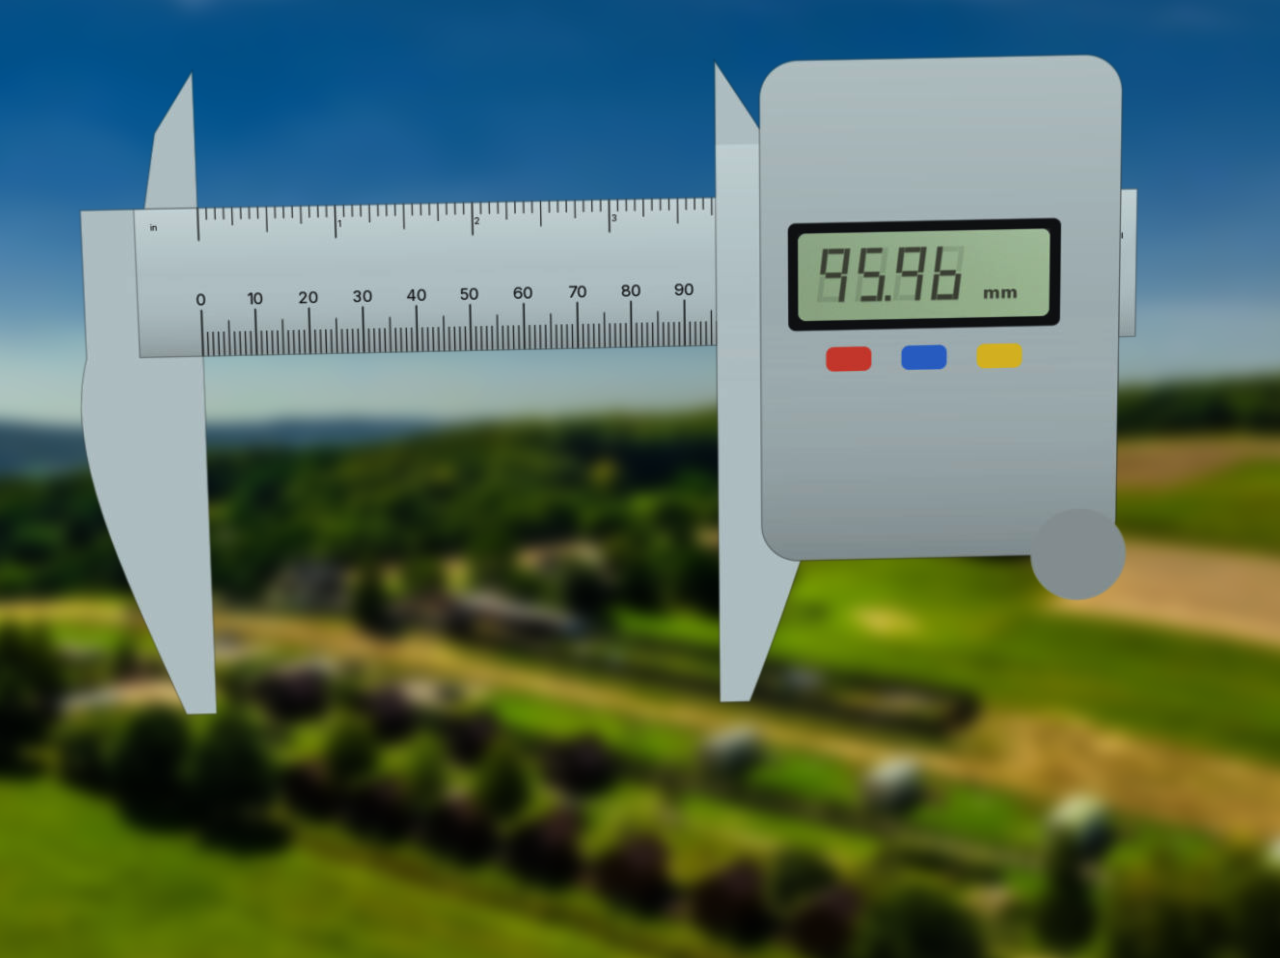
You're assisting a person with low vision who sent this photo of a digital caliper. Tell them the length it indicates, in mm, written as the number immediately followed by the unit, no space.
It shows 95.96mm
